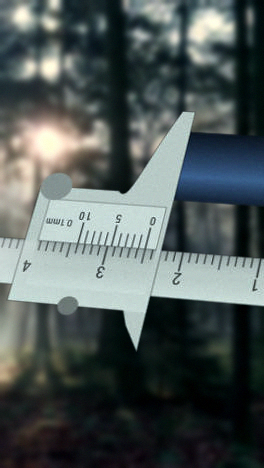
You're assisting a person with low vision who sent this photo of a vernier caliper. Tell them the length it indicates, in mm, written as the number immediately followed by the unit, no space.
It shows 25.0mm
